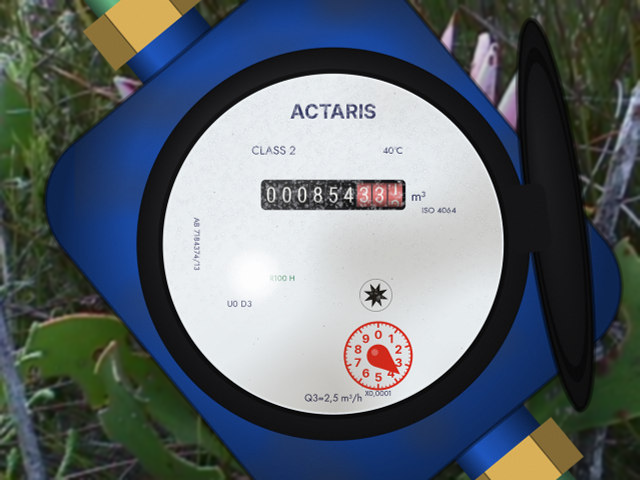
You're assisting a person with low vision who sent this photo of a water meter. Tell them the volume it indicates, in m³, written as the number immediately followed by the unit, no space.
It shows 854.3313m³
